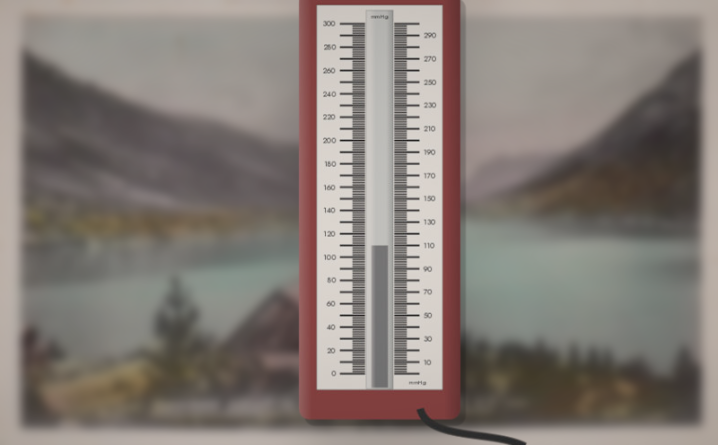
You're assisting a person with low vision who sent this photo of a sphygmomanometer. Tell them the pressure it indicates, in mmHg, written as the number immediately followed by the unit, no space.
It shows 110mmHg
